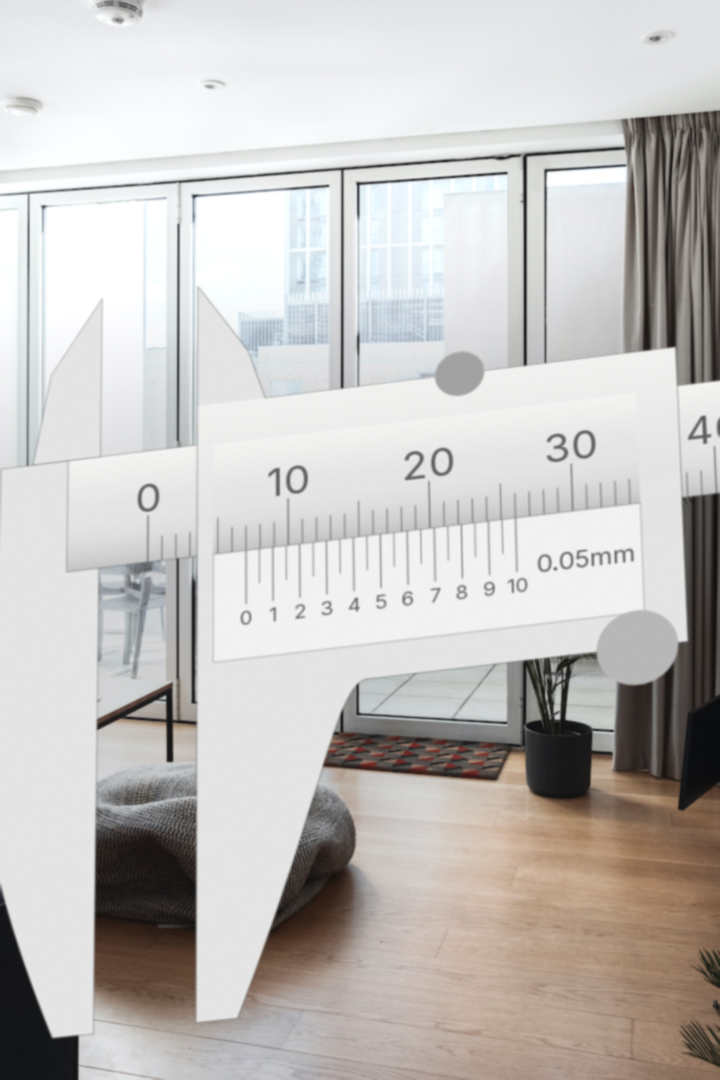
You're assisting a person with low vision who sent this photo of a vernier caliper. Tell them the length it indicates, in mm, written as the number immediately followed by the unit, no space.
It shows 7.0mm
